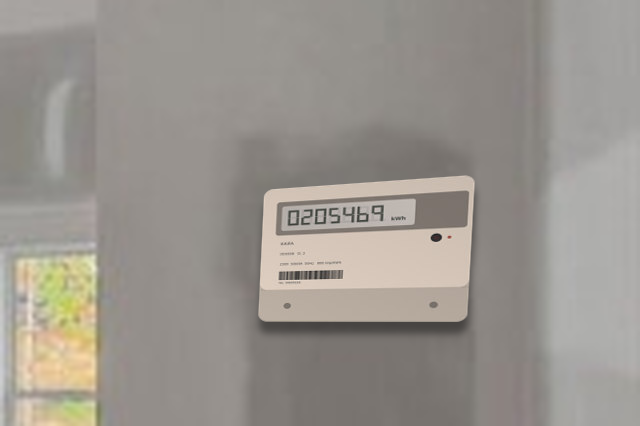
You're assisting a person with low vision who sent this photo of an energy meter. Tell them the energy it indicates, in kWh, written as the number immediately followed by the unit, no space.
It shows 205469kWh
